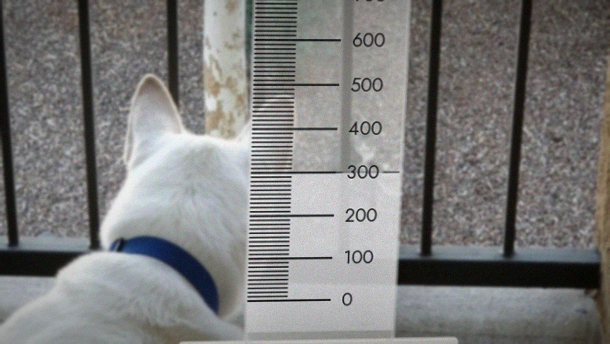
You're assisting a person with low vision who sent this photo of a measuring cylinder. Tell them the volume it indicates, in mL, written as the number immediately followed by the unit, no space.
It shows 300mL
